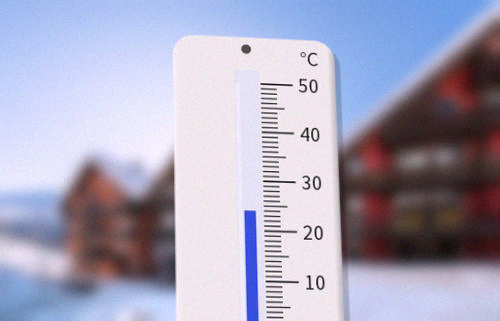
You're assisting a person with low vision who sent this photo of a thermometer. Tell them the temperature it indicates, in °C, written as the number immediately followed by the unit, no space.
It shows 24°C
